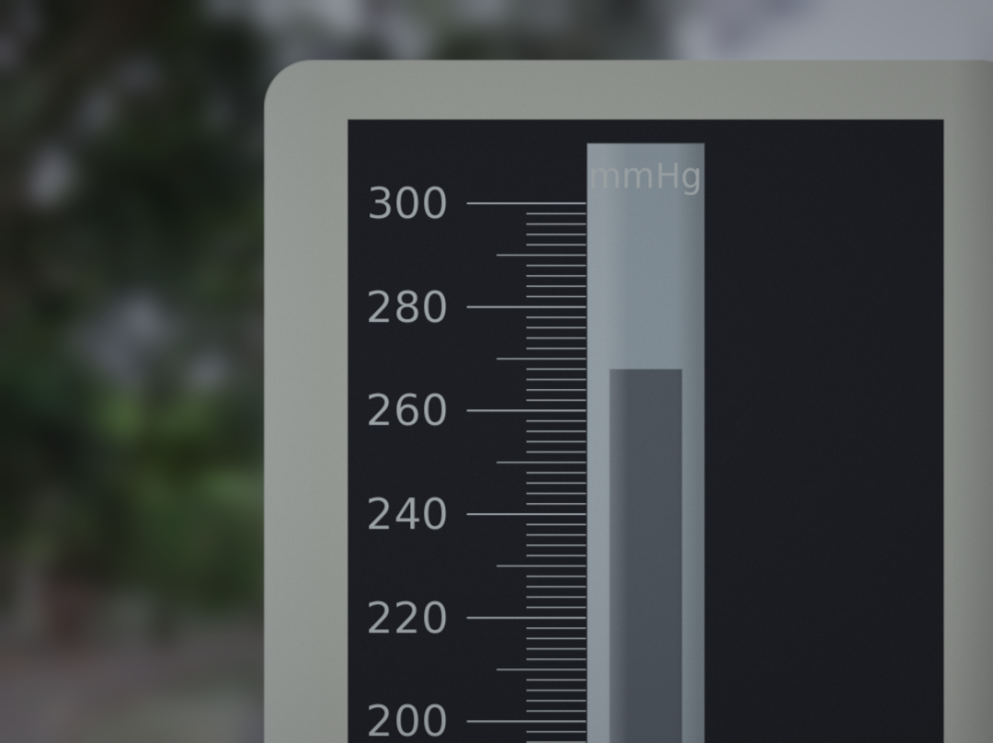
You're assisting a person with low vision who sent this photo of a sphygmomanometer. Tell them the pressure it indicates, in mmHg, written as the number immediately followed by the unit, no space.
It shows 268mmHg
